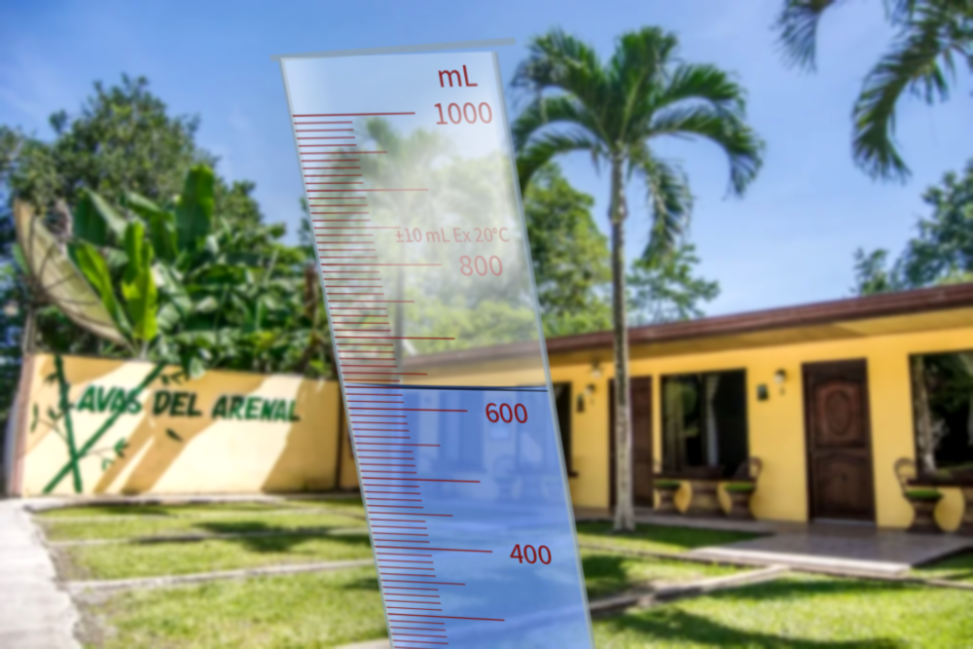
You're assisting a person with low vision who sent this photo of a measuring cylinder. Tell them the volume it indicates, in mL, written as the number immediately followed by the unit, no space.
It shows 630mL
